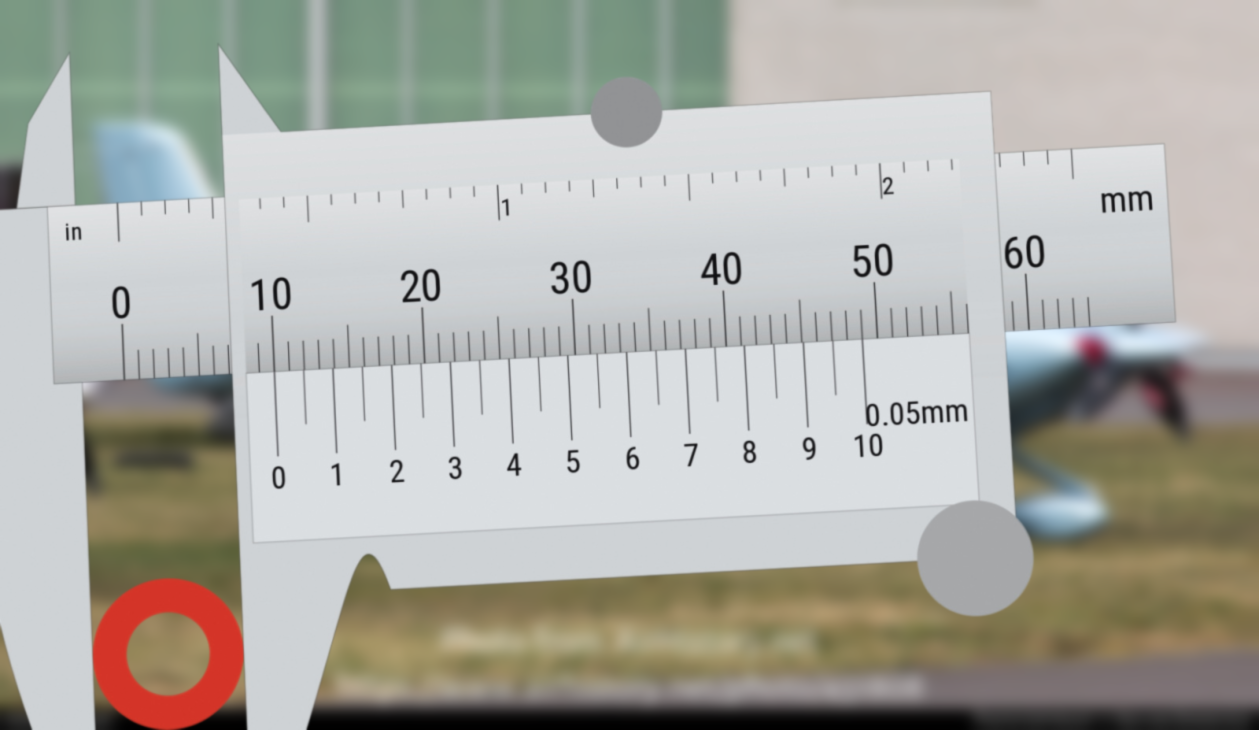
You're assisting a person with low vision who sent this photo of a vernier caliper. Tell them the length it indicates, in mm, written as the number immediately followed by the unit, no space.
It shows 10.0mm
